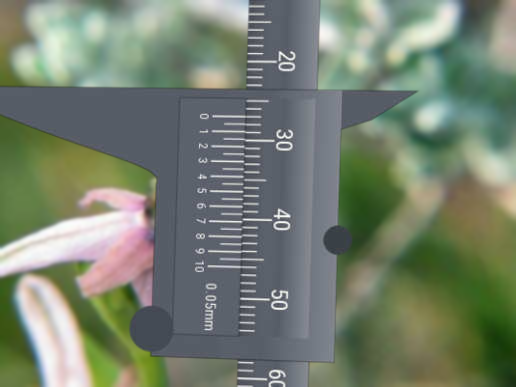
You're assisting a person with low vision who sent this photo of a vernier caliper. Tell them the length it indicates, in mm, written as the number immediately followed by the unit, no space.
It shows 27.0mm
